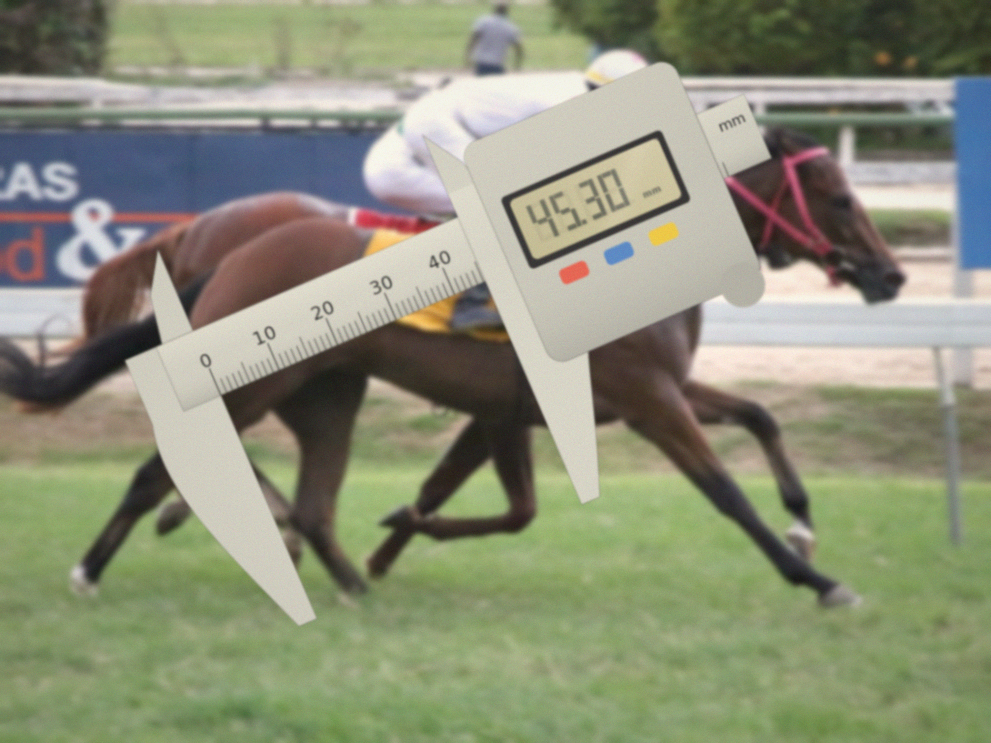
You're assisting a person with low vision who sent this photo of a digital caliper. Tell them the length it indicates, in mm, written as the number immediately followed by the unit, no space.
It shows 45.30mm
